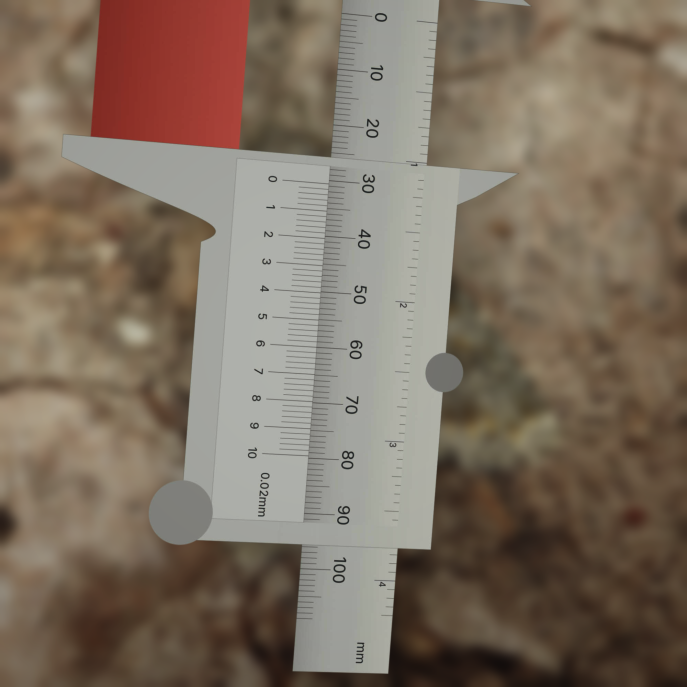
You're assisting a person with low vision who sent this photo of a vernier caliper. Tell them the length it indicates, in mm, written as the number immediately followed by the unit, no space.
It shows 30.6mm
